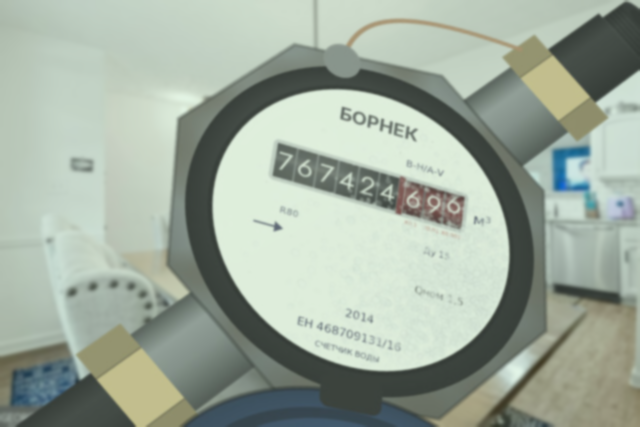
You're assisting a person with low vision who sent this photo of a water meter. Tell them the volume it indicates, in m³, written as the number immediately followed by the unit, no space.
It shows 767424.696m³
